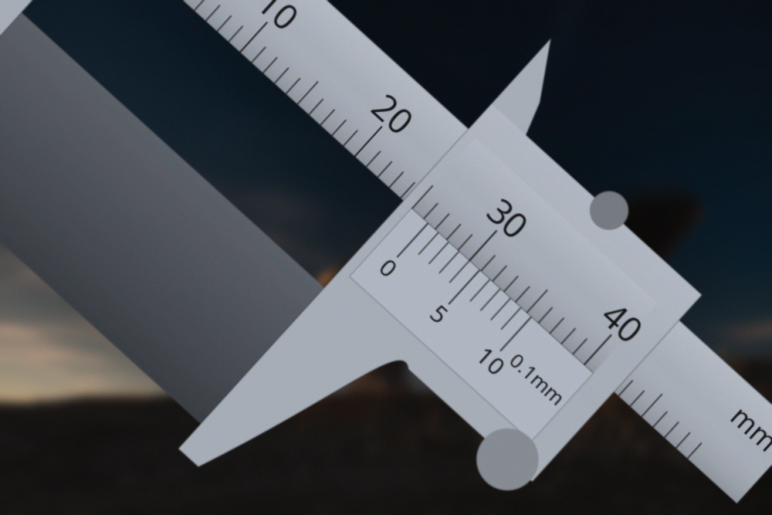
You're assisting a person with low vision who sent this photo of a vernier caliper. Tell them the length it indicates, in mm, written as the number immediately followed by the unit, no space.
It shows 26.4mm
